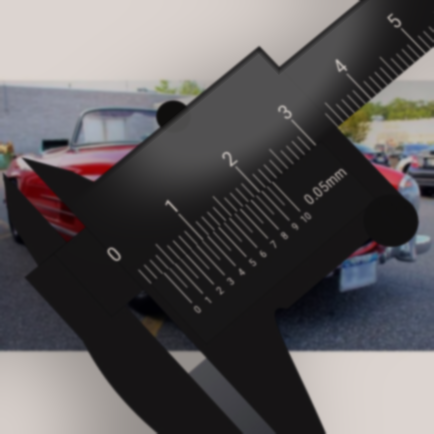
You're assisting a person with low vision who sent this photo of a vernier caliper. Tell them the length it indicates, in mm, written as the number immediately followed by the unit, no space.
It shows 3.2mm
